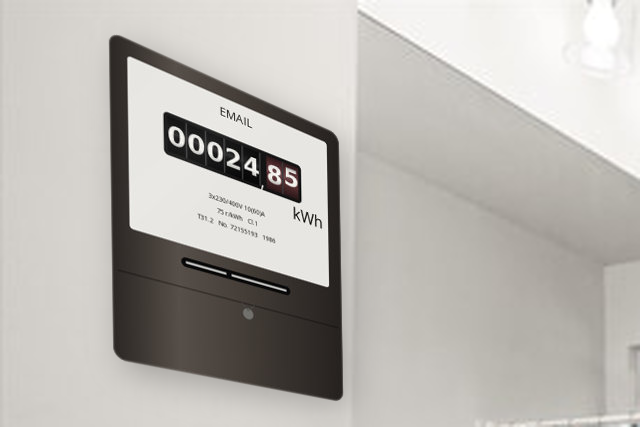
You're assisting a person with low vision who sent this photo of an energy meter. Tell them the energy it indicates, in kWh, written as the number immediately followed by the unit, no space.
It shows 24.85kWh
